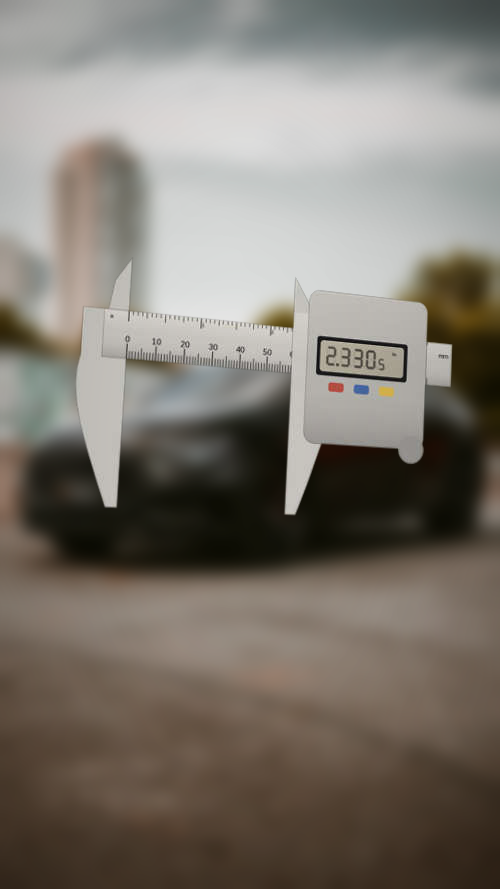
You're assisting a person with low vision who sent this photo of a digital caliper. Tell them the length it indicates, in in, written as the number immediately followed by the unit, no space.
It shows 2.3305in
